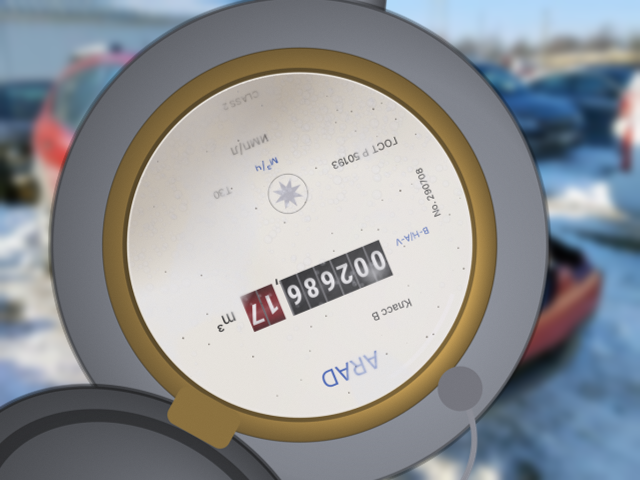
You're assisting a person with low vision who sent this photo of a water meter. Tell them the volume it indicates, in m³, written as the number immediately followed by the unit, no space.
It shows 2686.17m³
